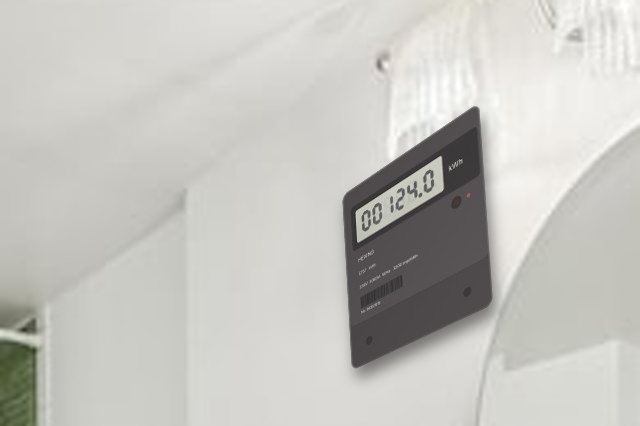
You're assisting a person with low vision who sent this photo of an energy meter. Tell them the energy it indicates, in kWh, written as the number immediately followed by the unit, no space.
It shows 124.0kWh
